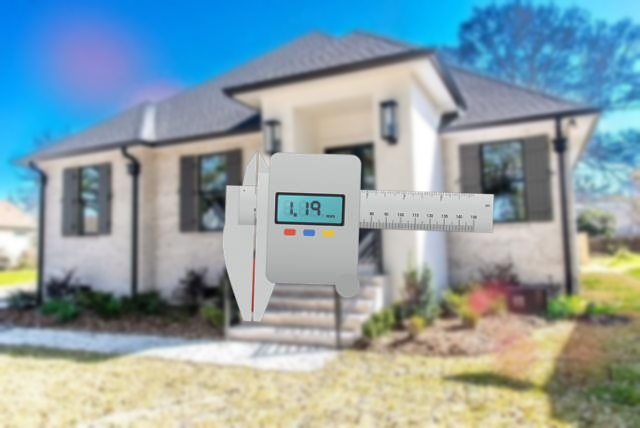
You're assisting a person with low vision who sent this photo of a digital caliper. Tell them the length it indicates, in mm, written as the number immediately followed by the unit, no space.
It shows 1.19mm
